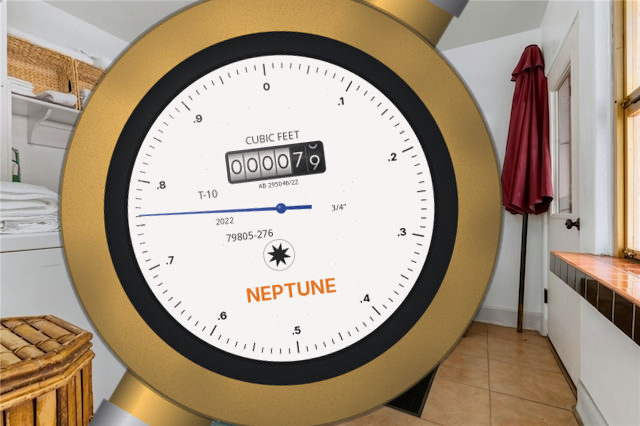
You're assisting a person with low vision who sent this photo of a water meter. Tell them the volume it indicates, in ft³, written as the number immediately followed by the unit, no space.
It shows 78.76ft³
